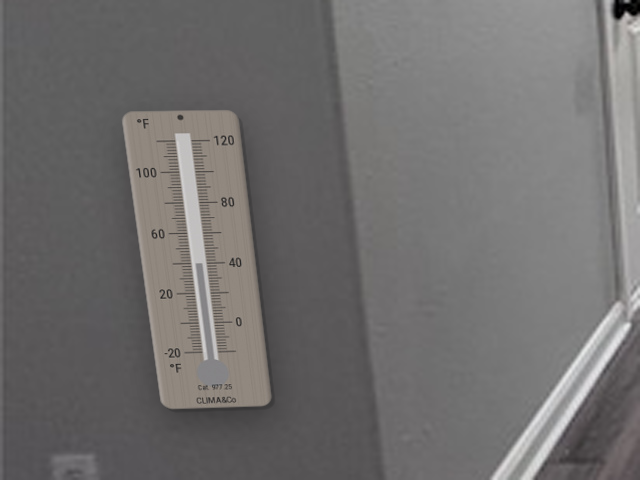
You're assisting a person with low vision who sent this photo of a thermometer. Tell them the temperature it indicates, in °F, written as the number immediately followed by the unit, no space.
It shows 40°F
